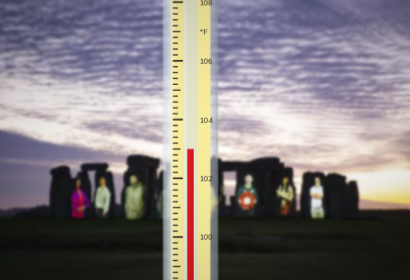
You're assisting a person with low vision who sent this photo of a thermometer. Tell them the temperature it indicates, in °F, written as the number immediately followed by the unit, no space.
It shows 103°F
